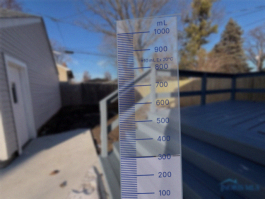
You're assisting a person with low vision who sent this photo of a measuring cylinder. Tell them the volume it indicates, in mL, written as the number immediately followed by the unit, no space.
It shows 300mL
